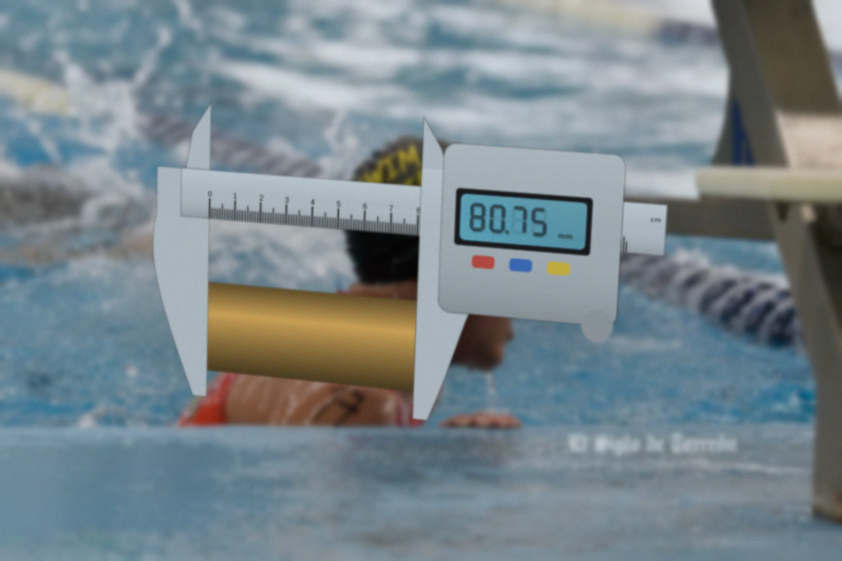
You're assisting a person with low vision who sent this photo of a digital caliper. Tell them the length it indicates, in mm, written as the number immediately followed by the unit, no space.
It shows 80.75mm
